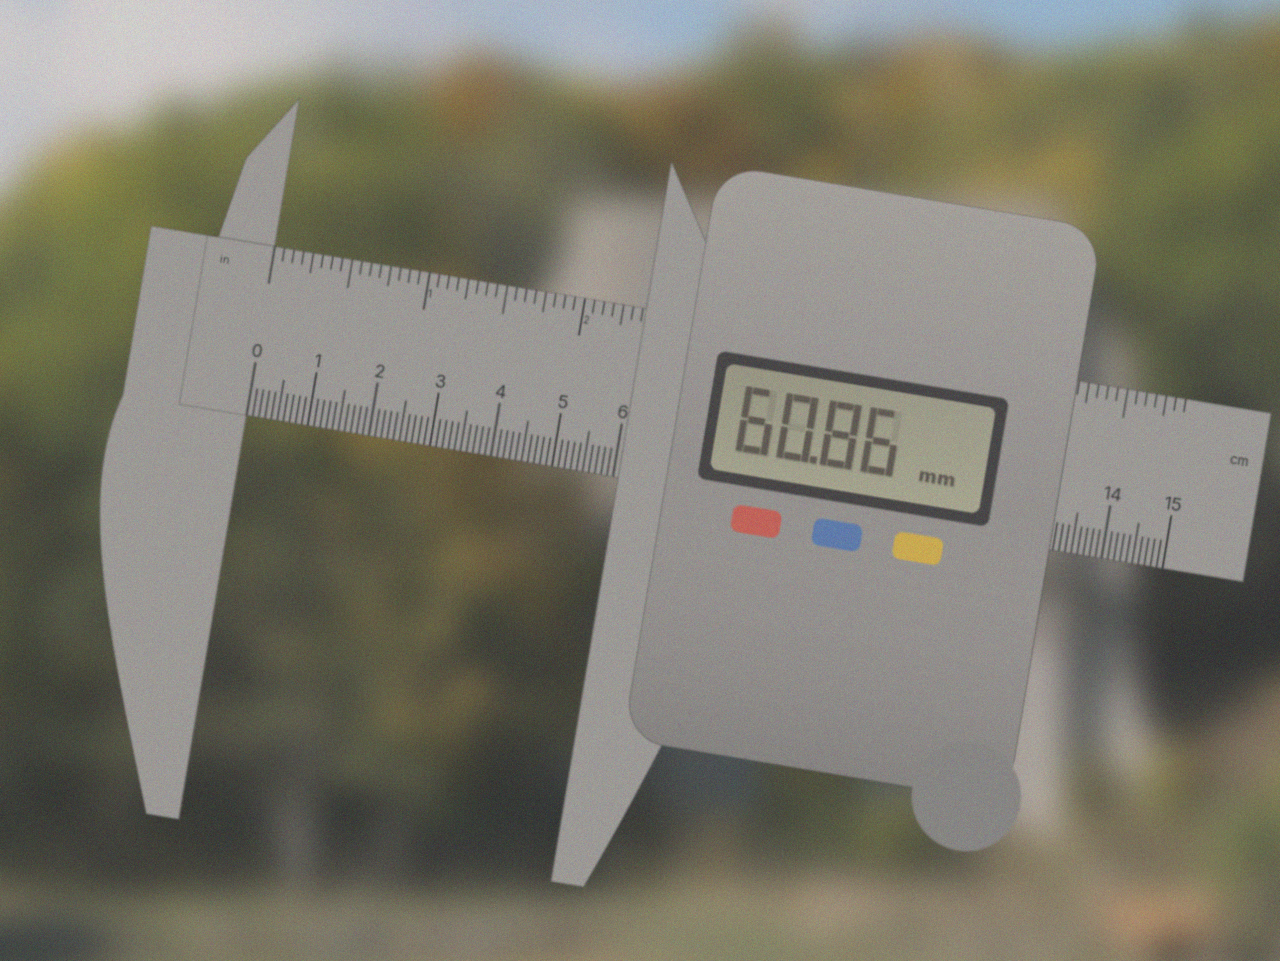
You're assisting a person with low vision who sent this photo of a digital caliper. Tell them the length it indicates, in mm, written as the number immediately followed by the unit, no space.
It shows 60.86mm
